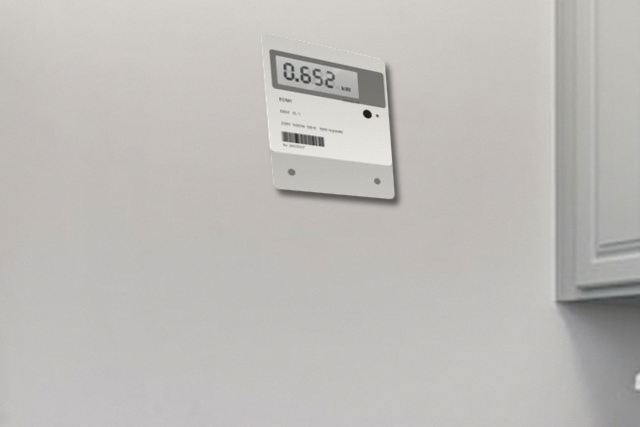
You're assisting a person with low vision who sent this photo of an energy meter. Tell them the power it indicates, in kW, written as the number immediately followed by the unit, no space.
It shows 0.652kW
